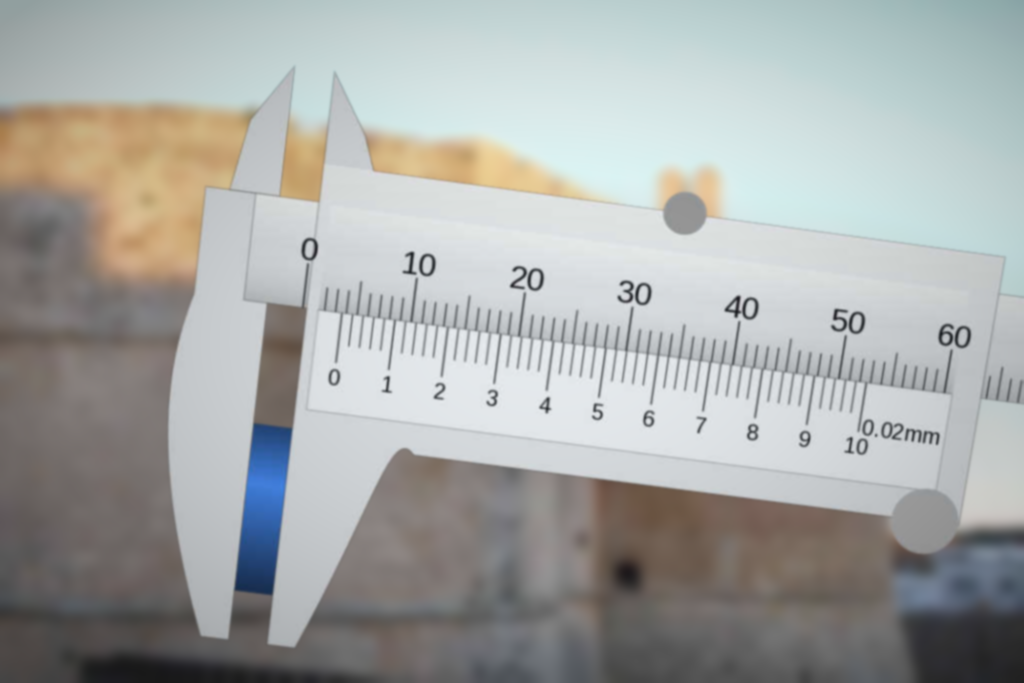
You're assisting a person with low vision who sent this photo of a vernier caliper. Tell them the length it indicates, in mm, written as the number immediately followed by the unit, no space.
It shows 3.6mm
